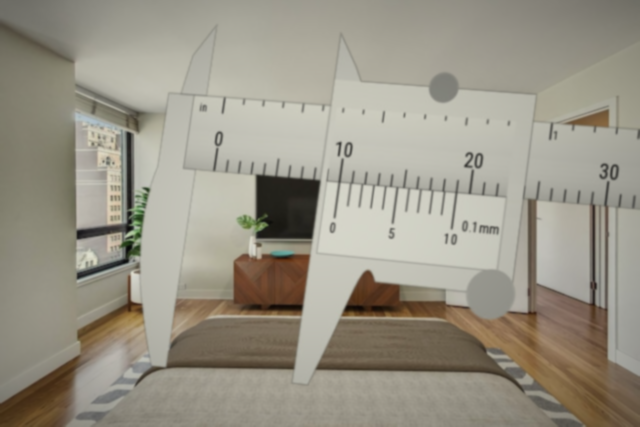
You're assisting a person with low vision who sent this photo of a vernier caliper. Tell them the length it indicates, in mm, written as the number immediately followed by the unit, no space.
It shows 10.0mm
